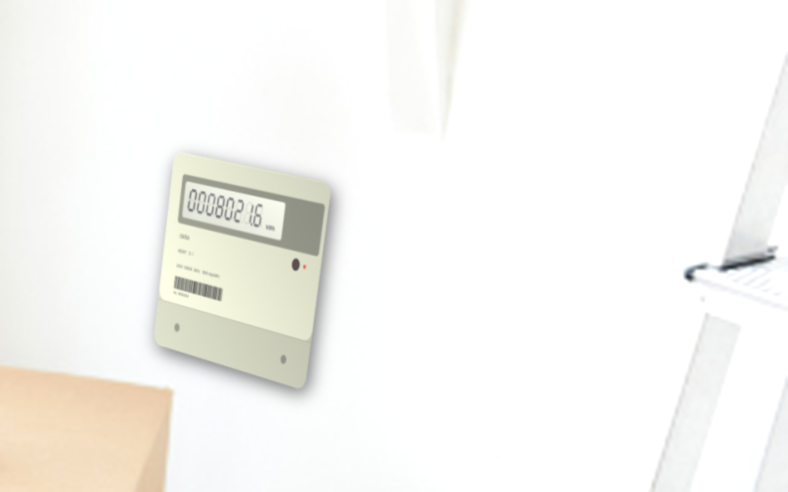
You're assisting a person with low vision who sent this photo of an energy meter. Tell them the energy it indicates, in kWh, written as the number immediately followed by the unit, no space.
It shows 8021.6kWh
